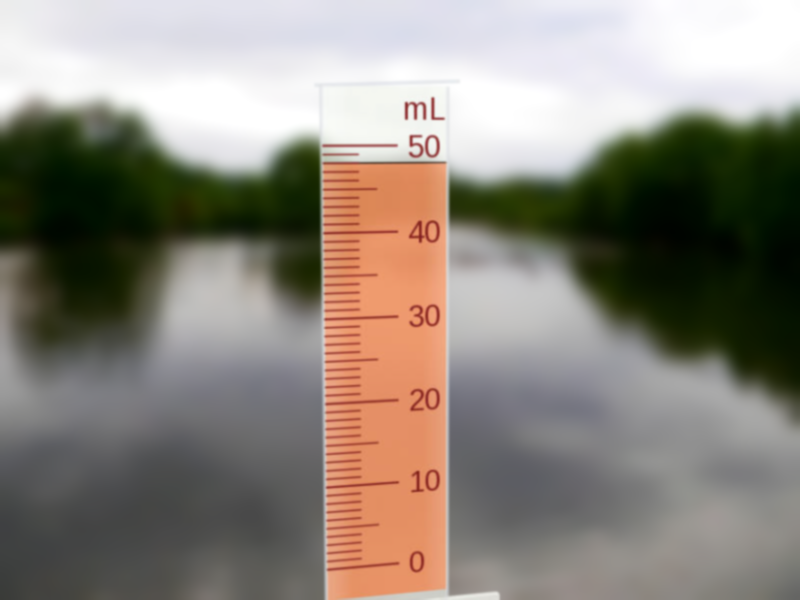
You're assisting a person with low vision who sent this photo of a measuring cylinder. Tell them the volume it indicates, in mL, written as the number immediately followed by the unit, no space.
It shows 48mL
